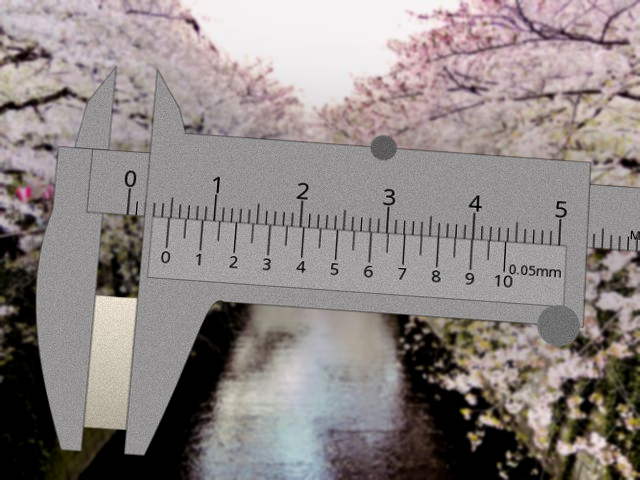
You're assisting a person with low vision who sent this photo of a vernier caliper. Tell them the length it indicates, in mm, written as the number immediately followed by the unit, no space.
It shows 4.8mm
